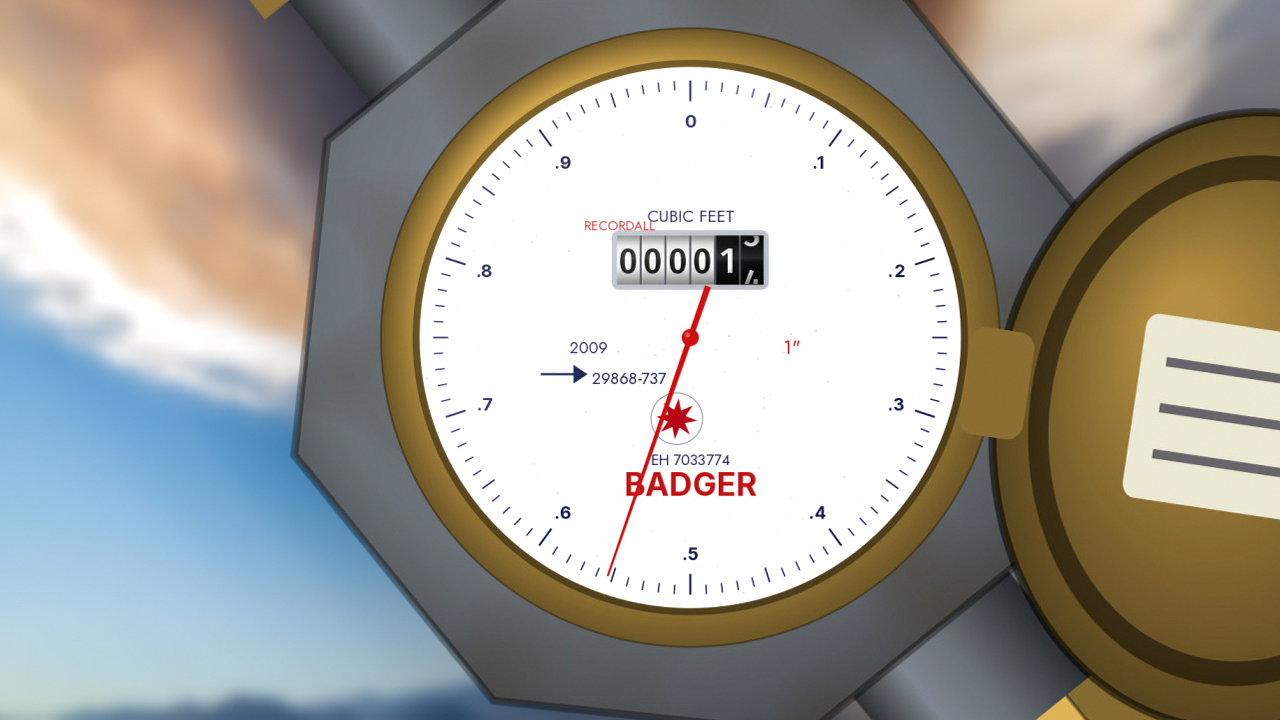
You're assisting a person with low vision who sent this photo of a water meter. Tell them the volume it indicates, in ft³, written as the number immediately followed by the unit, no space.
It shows 13.55ft³
